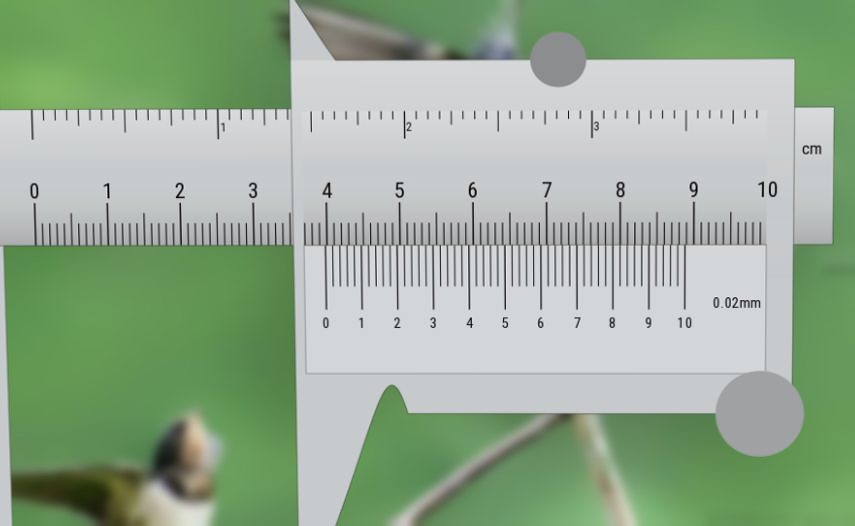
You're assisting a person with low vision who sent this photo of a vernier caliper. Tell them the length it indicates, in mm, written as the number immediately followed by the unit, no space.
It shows 39.8mm
